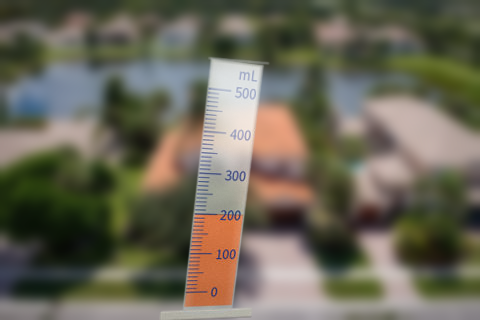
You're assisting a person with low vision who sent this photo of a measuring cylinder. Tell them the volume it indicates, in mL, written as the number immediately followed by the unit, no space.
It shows 200mL
